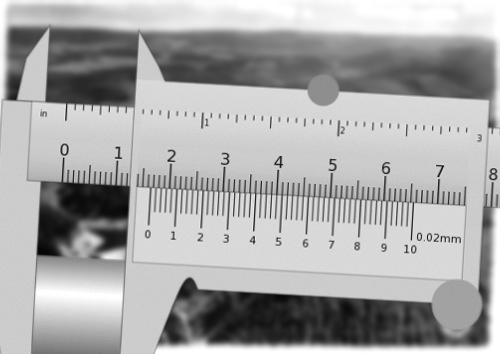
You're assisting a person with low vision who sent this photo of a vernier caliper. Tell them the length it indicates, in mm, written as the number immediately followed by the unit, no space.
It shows 16.5mm
